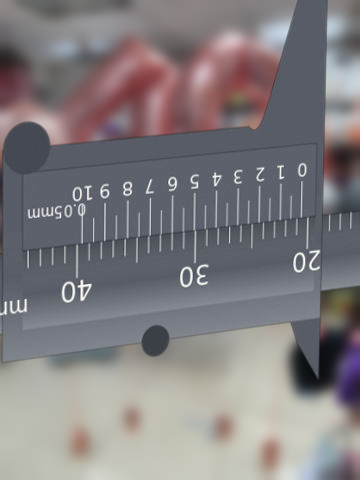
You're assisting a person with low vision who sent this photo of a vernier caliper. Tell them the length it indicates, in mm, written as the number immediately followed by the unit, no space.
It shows 20.6mm
